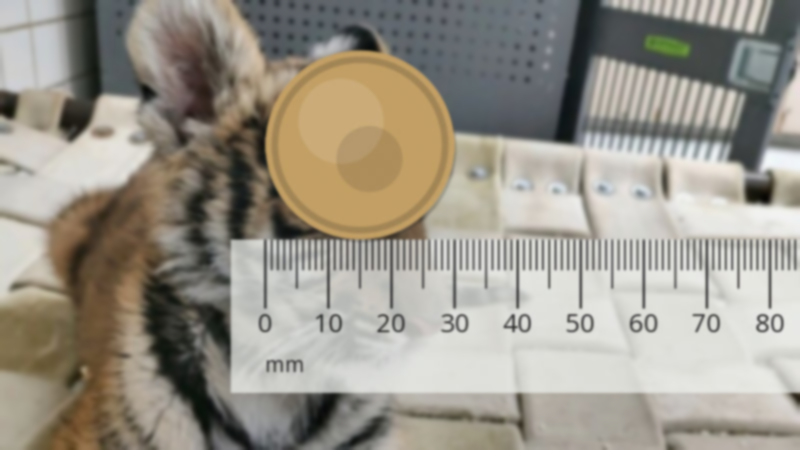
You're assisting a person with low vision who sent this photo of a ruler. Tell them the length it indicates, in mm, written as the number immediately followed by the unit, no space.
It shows 30mm
